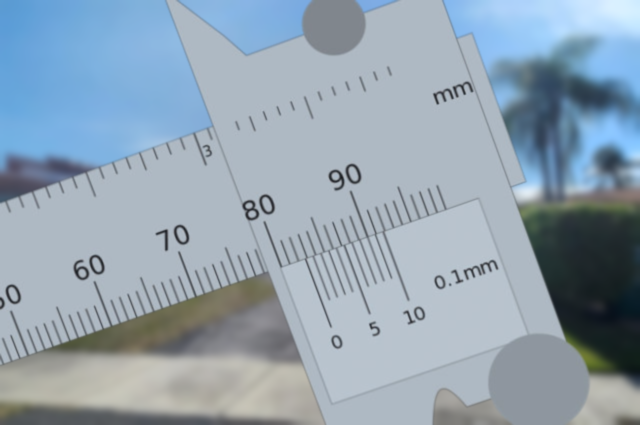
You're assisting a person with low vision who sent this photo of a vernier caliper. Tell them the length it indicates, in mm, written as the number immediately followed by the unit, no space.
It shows 82.8mm
